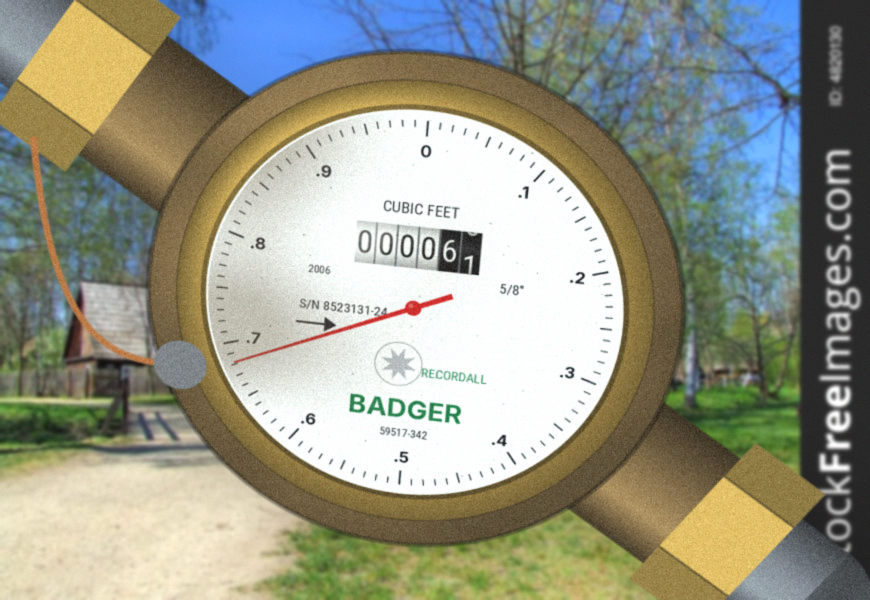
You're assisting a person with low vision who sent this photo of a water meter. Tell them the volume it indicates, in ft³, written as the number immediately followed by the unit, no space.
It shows 60.68ft³
